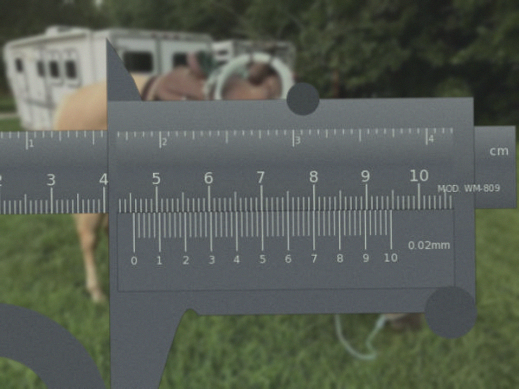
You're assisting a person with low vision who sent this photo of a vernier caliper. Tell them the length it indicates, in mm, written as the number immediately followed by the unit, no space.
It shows 45.6mm
